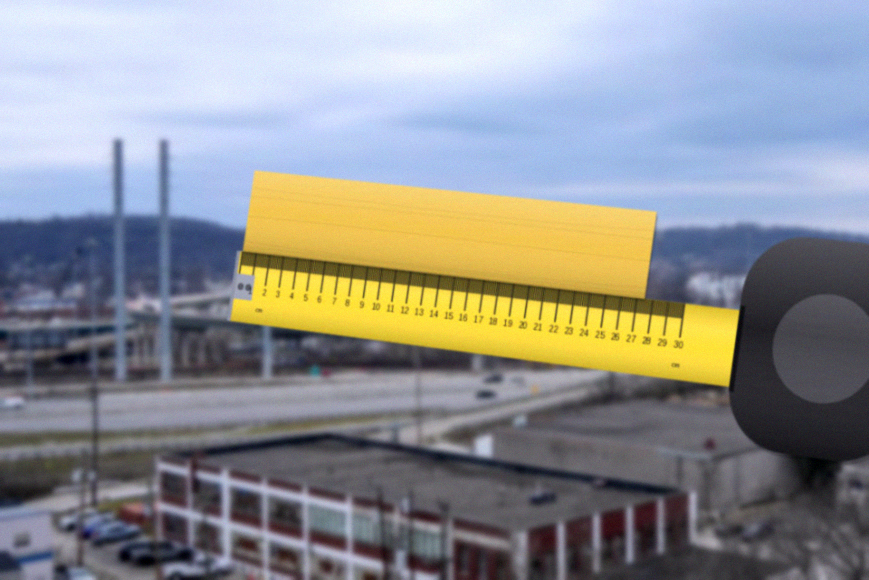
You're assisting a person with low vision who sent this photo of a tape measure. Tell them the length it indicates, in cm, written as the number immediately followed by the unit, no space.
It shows 27.5cm
